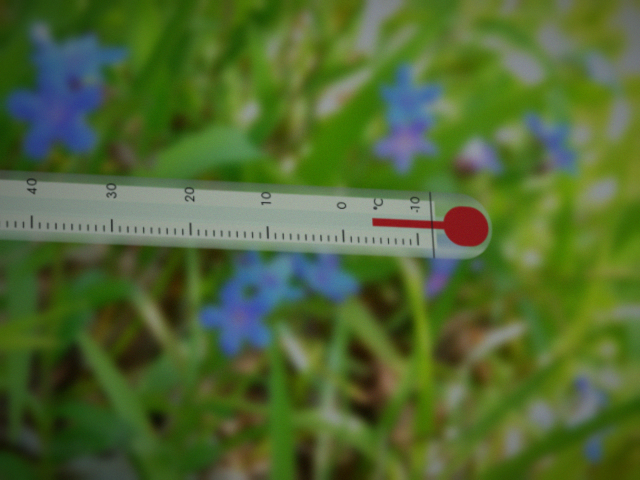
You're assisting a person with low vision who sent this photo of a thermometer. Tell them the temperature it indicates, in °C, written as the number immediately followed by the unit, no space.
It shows -4°C
